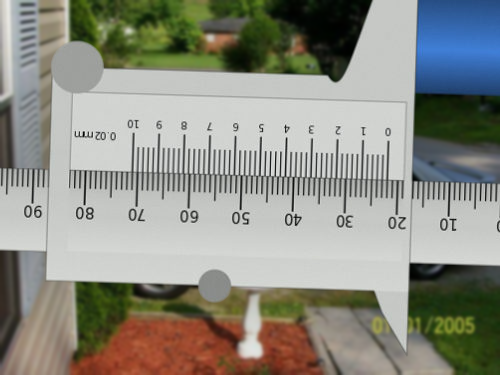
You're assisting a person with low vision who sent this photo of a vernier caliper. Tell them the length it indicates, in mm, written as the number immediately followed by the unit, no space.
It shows 22.0mm
